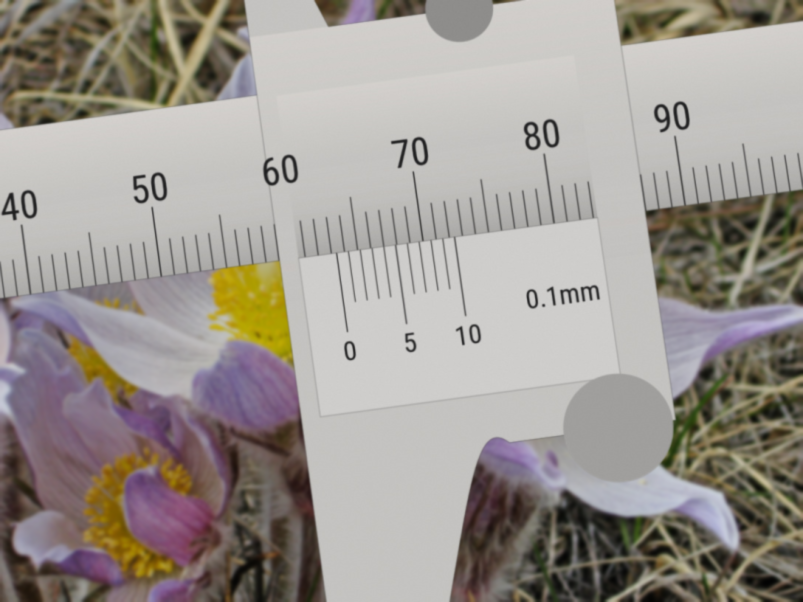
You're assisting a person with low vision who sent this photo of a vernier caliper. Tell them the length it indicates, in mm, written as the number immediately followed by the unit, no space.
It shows 63.4mm
